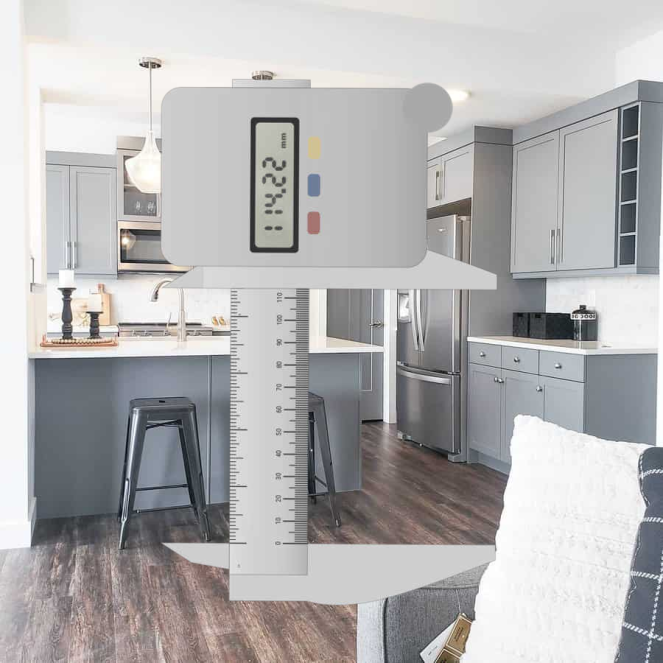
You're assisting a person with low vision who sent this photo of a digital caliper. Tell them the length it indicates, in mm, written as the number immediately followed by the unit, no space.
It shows 114.22mm
